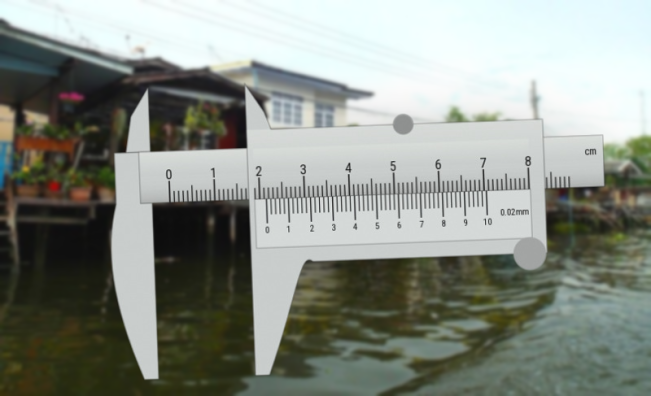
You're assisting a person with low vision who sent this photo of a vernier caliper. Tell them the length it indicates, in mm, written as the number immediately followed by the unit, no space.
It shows 21.5mm
